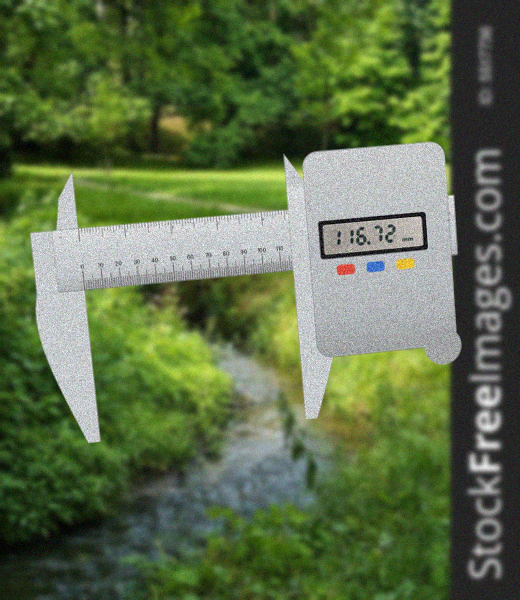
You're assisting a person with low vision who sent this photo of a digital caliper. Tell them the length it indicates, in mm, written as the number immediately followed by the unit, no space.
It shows 116.72mm
